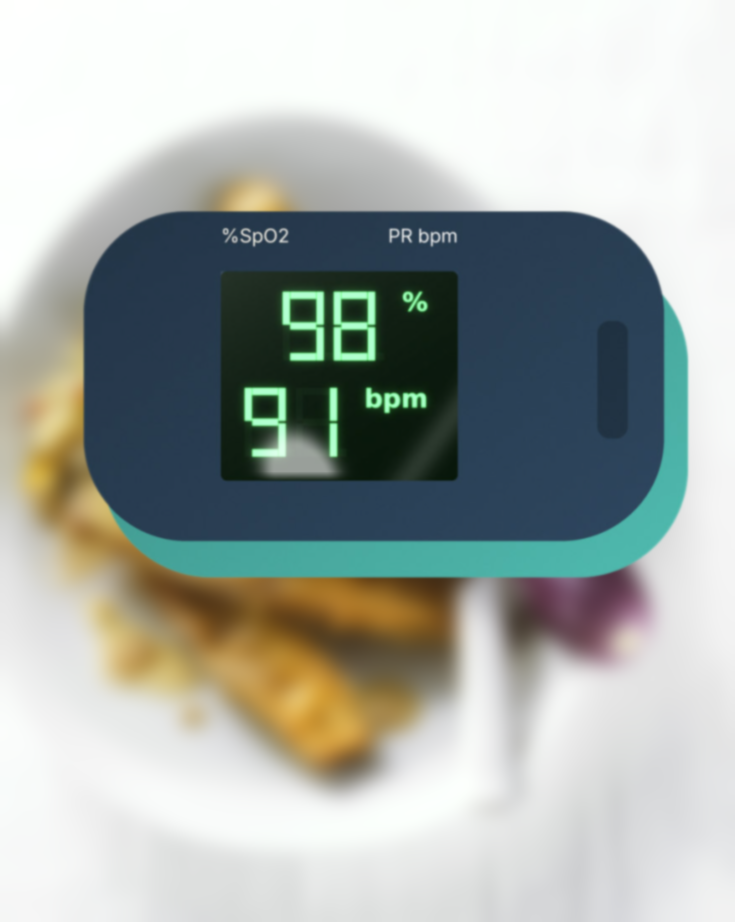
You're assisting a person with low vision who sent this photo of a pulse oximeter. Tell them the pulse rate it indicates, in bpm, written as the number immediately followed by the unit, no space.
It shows 91bpm
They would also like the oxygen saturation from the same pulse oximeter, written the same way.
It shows 98%
